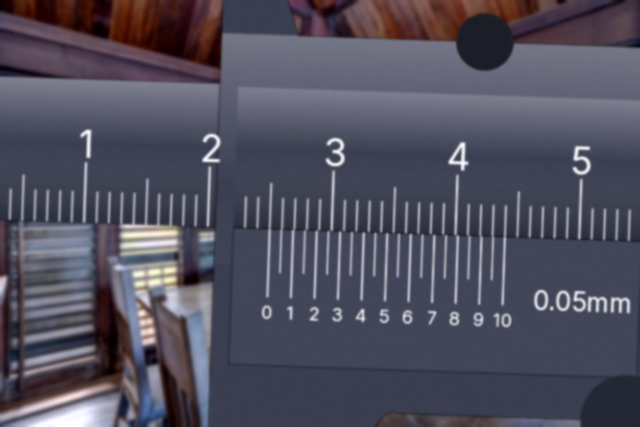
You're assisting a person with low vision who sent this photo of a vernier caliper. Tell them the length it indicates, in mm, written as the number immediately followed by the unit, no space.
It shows 25.0mm
